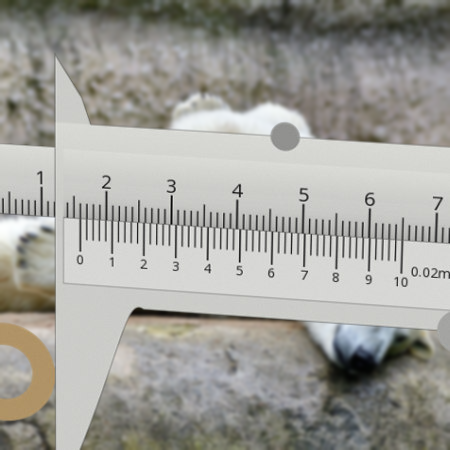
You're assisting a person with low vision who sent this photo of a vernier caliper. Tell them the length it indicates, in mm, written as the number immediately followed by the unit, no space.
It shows 16.0mm
